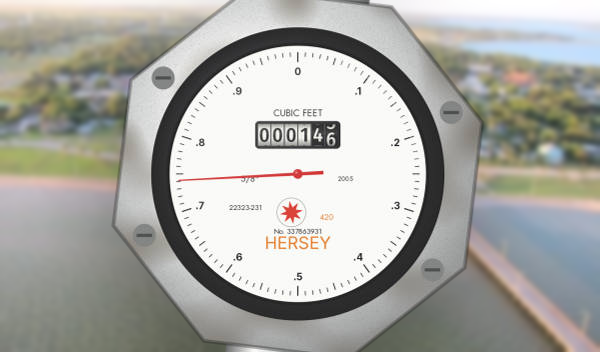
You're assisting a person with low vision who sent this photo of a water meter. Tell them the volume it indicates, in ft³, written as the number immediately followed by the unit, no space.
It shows 145.74ft³
